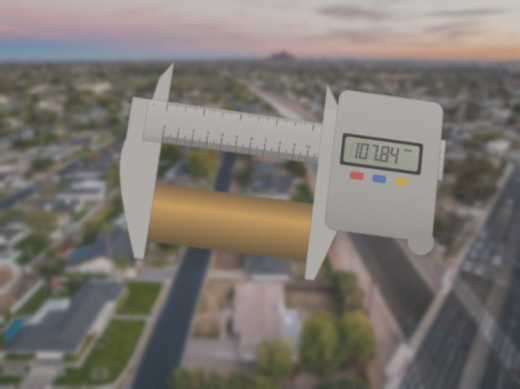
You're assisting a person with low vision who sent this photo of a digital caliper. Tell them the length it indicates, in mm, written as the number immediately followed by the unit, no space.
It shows 107.84mm
